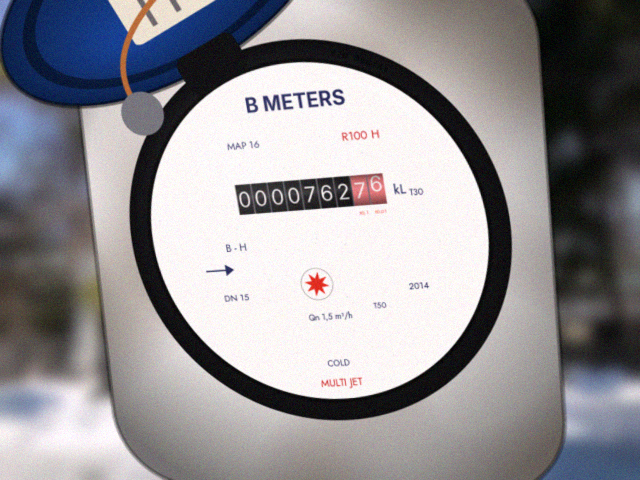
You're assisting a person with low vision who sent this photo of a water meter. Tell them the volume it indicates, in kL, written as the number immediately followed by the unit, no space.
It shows 762.76kL
